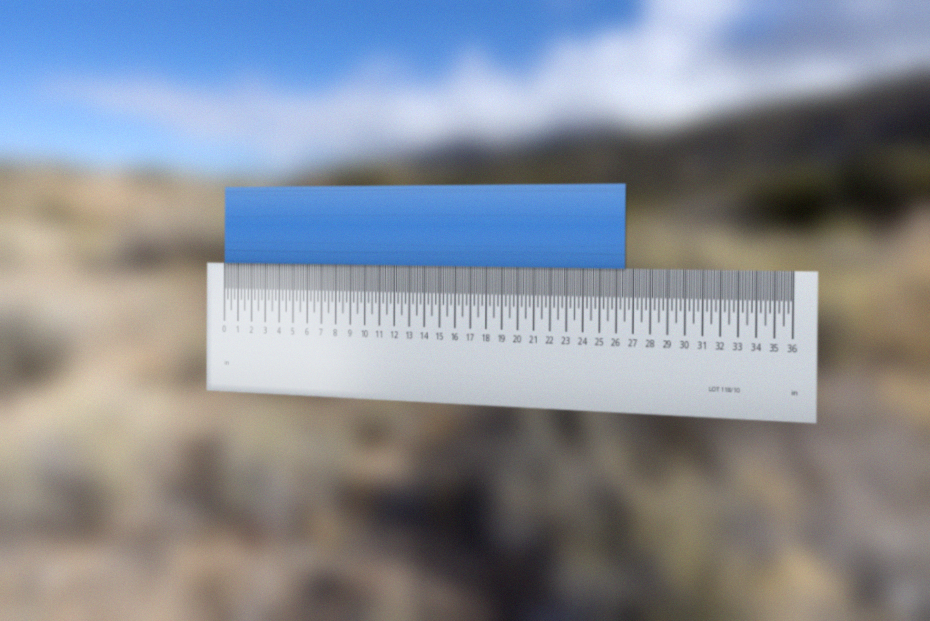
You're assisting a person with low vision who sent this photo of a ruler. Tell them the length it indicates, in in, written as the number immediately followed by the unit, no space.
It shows 26.5in
